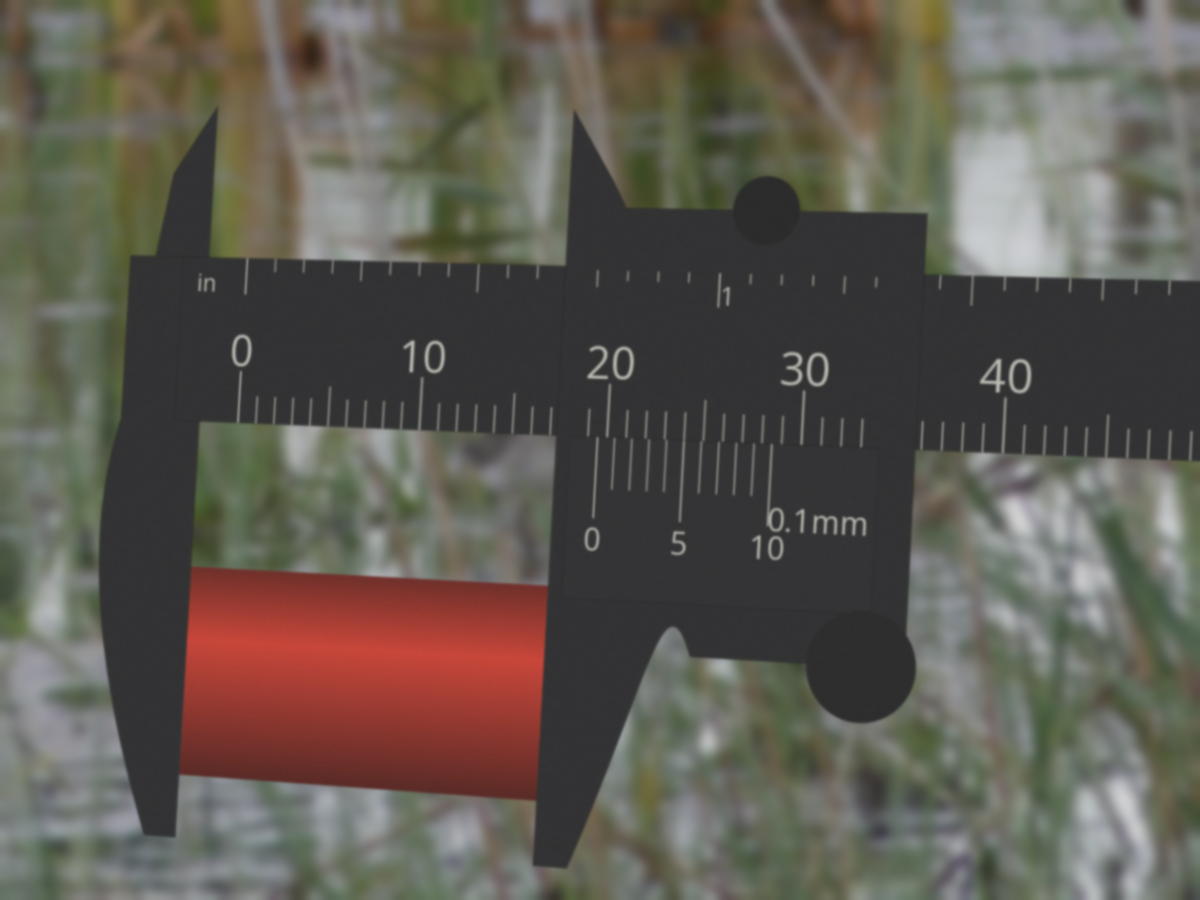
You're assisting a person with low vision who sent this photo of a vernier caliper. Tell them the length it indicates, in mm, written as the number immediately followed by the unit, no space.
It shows 19.5mm
